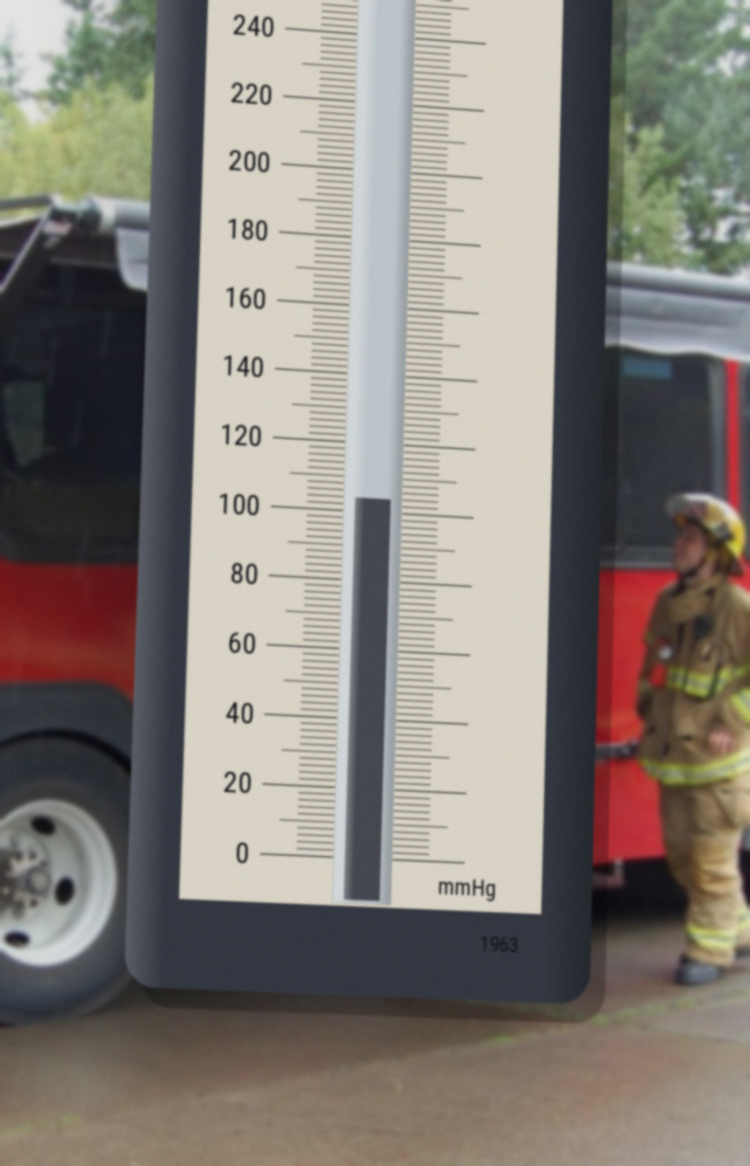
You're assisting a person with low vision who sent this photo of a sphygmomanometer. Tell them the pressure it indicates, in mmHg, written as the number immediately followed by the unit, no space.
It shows 104mmHg
